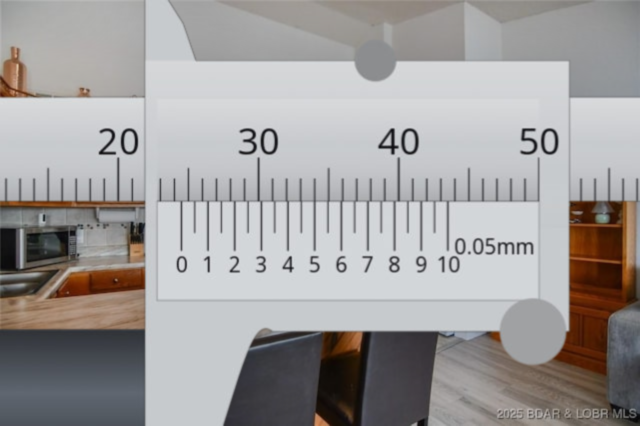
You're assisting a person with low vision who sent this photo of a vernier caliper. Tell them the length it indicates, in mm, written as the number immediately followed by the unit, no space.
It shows 24.5mm
